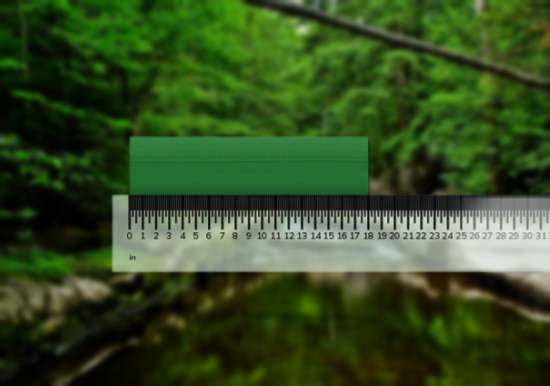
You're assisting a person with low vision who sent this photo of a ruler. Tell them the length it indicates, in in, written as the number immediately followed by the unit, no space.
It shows 18in
